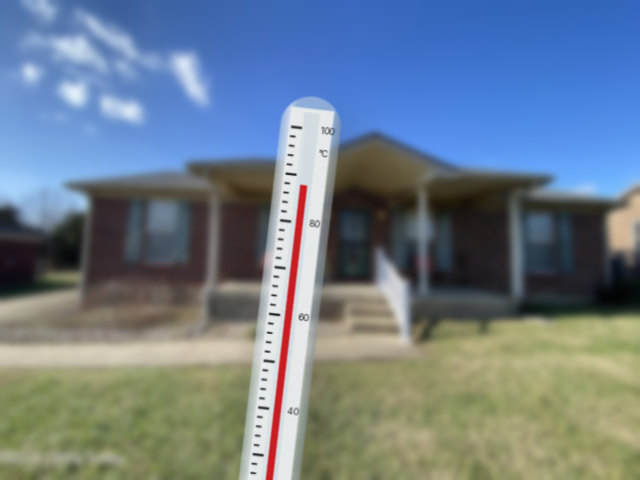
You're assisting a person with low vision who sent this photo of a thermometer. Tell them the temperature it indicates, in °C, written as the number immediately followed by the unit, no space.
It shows 88°C
